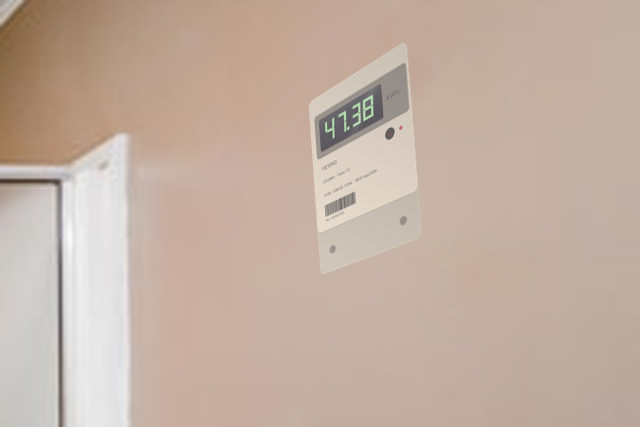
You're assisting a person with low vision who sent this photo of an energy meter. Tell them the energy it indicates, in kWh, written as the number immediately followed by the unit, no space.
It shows 47.38kWh
